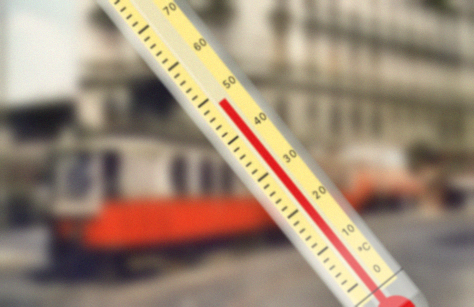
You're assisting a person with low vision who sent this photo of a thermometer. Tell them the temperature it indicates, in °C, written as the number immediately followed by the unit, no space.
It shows 48°C
